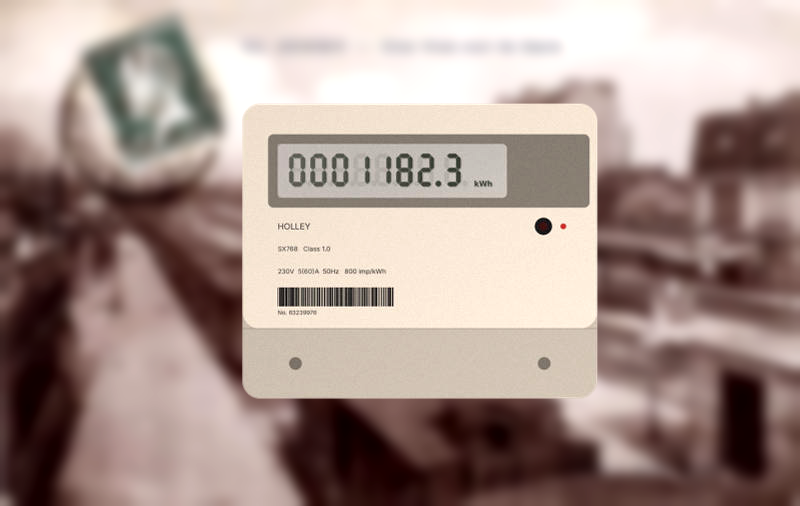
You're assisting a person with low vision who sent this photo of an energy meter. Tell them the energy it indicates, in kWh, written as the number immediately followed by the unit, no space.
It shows 1182.3kWh
